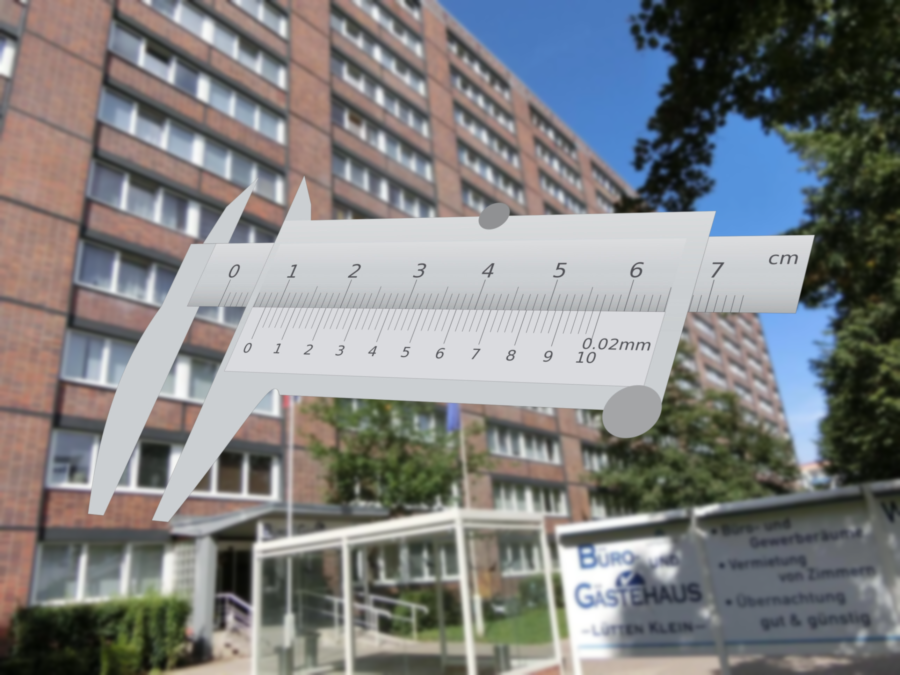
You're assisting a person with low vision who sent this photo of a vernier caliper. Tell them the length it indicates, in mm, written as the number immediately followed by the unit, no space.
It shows 8.0mm
